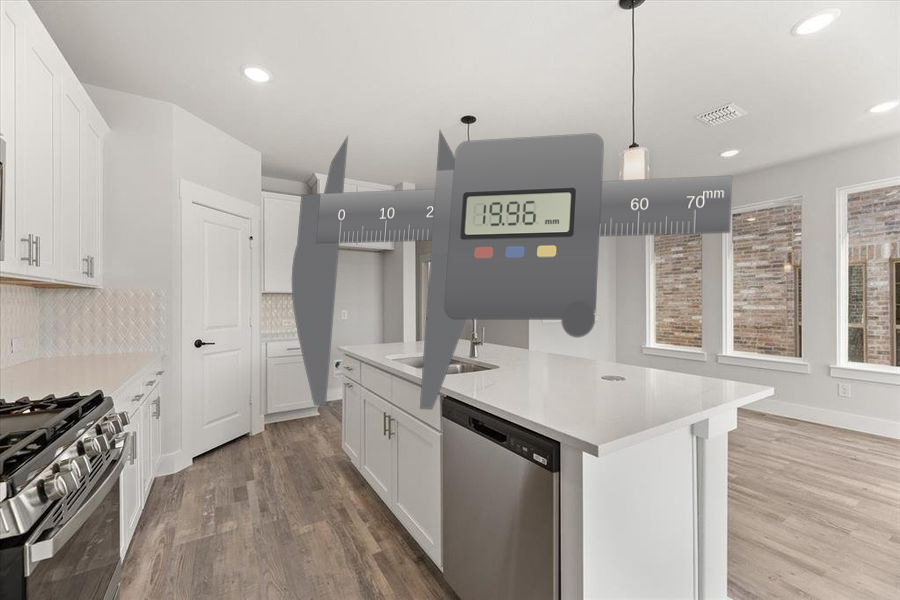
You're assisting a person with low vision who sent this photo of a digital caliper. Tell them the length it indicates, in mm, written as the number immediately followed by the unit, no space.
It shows 19.96mm
